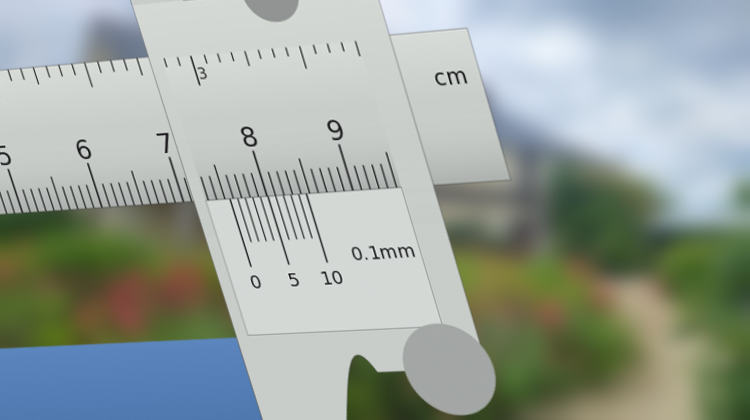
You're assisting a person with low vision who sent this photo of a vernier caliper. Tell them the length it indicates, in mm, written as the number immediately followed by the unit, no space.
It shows 75.6mm
